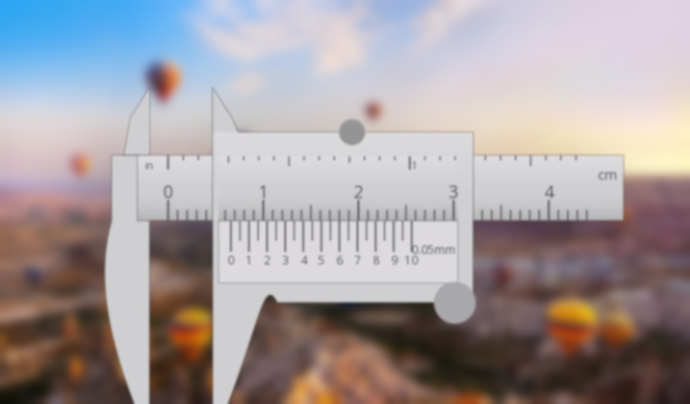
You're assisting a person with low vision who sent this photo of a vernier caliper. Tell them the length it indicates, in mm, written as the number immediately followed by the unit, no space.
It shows 6.6mm
